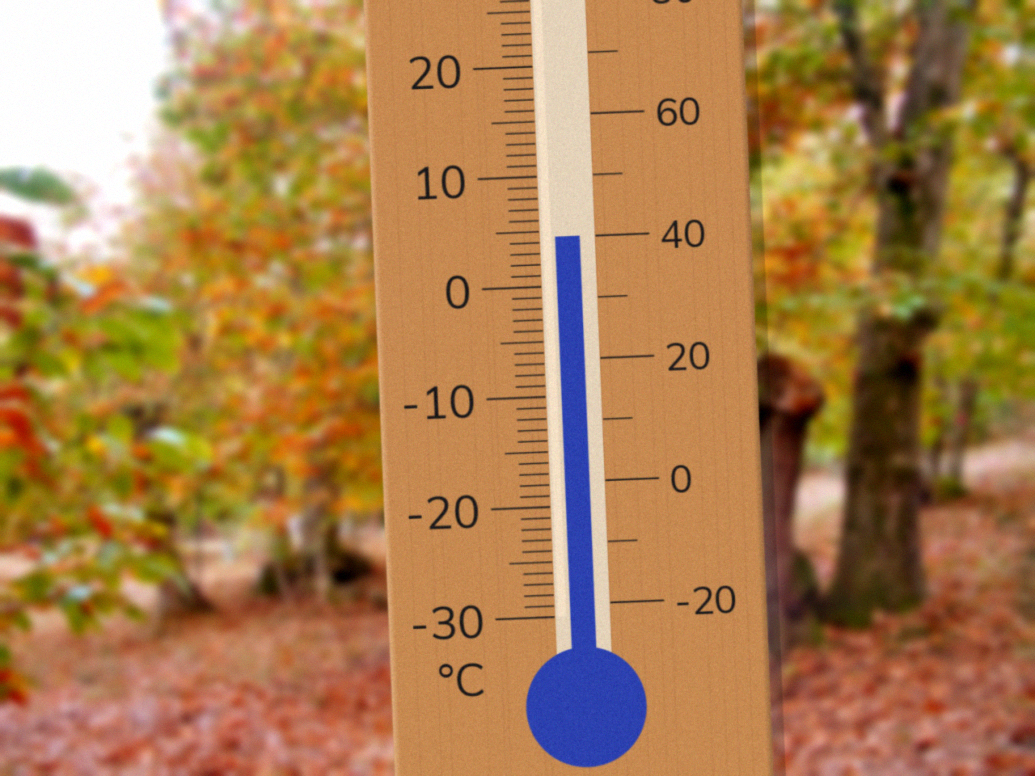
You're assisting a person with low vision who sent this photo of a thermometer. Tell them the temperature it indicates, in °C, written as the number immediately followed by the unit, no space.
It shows 4.5°C
